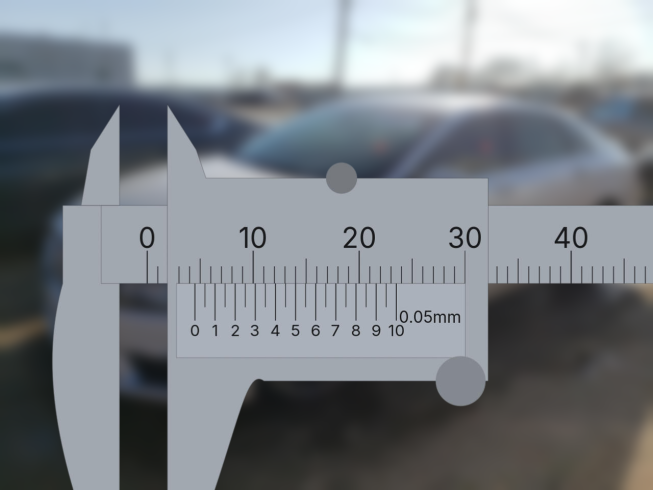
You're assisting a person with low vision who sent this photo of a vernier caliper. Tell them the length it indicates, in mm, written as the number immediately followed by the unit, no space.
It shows 4.5mm
